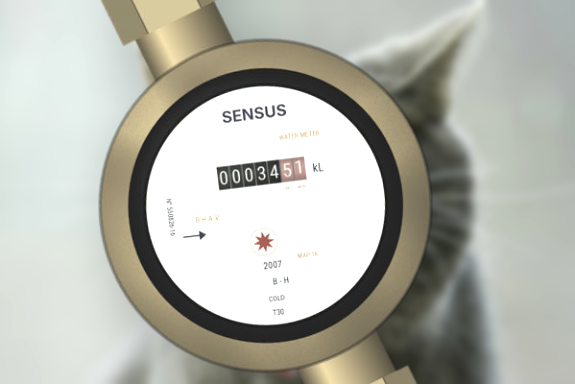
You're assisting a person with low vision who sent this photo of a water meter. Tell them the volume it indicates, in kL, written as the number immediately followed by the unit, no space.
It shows 34.51kL
